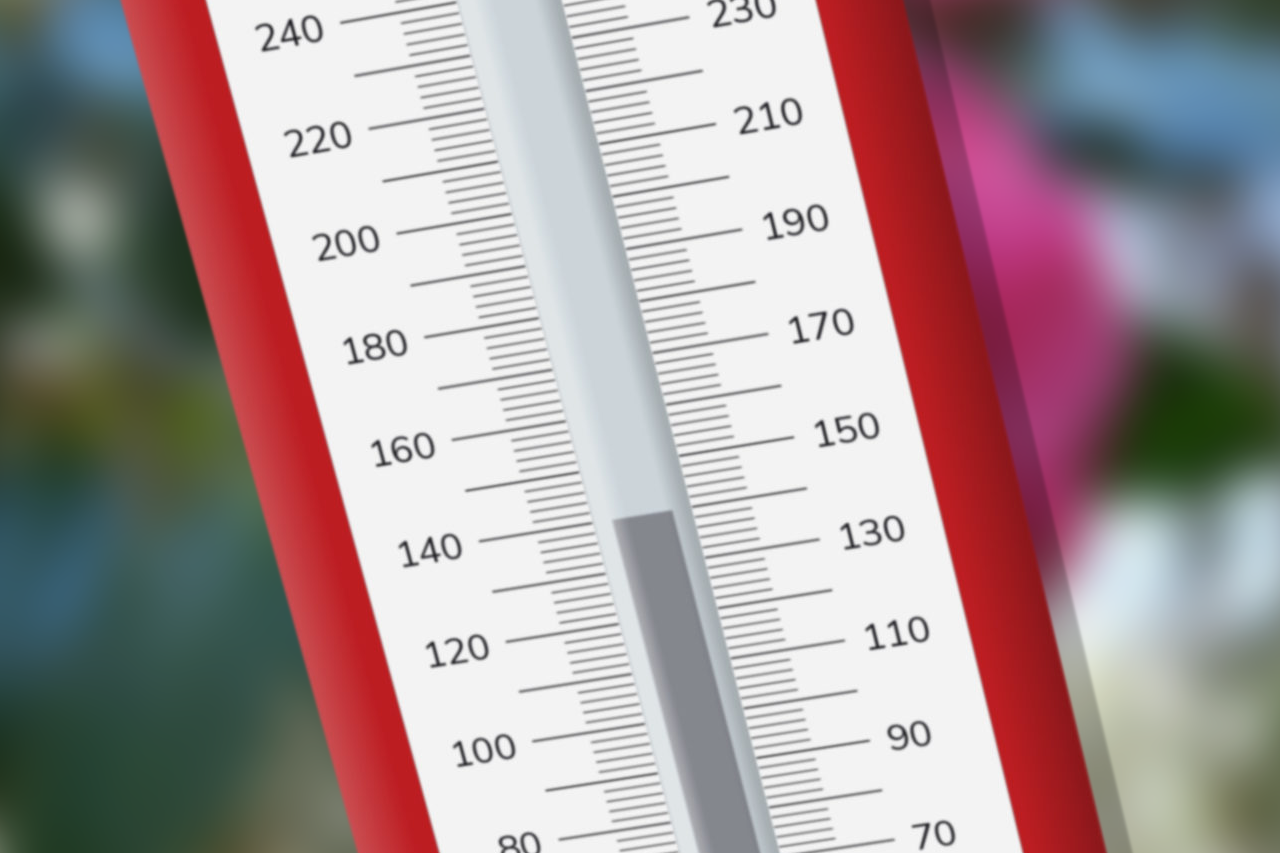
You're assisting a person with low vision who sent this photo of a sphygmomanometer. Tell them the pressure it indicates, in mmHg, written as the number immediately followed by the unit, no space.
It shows 140mmHg
